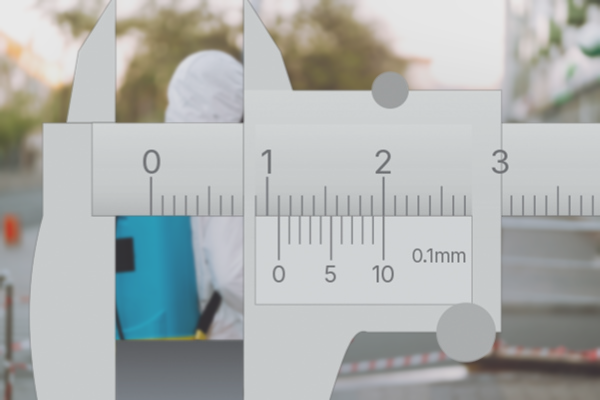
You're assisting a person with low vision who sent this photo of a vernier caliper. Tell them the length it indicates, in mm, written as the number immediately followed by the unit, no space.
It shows 11.0mm
